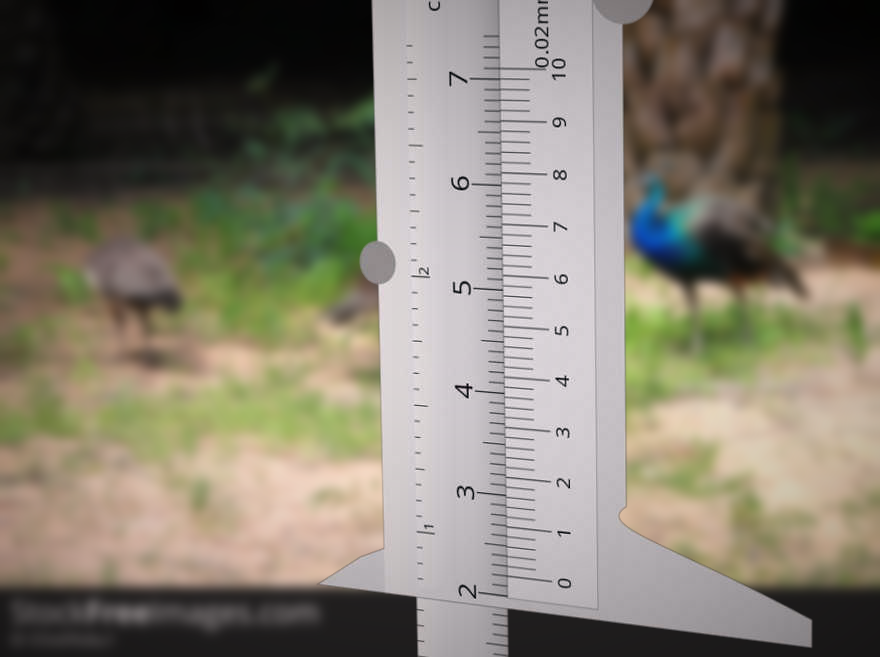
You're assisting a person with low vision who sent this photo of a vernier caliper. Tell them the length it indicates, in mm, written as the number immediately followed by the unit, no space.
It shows 22.0mm
